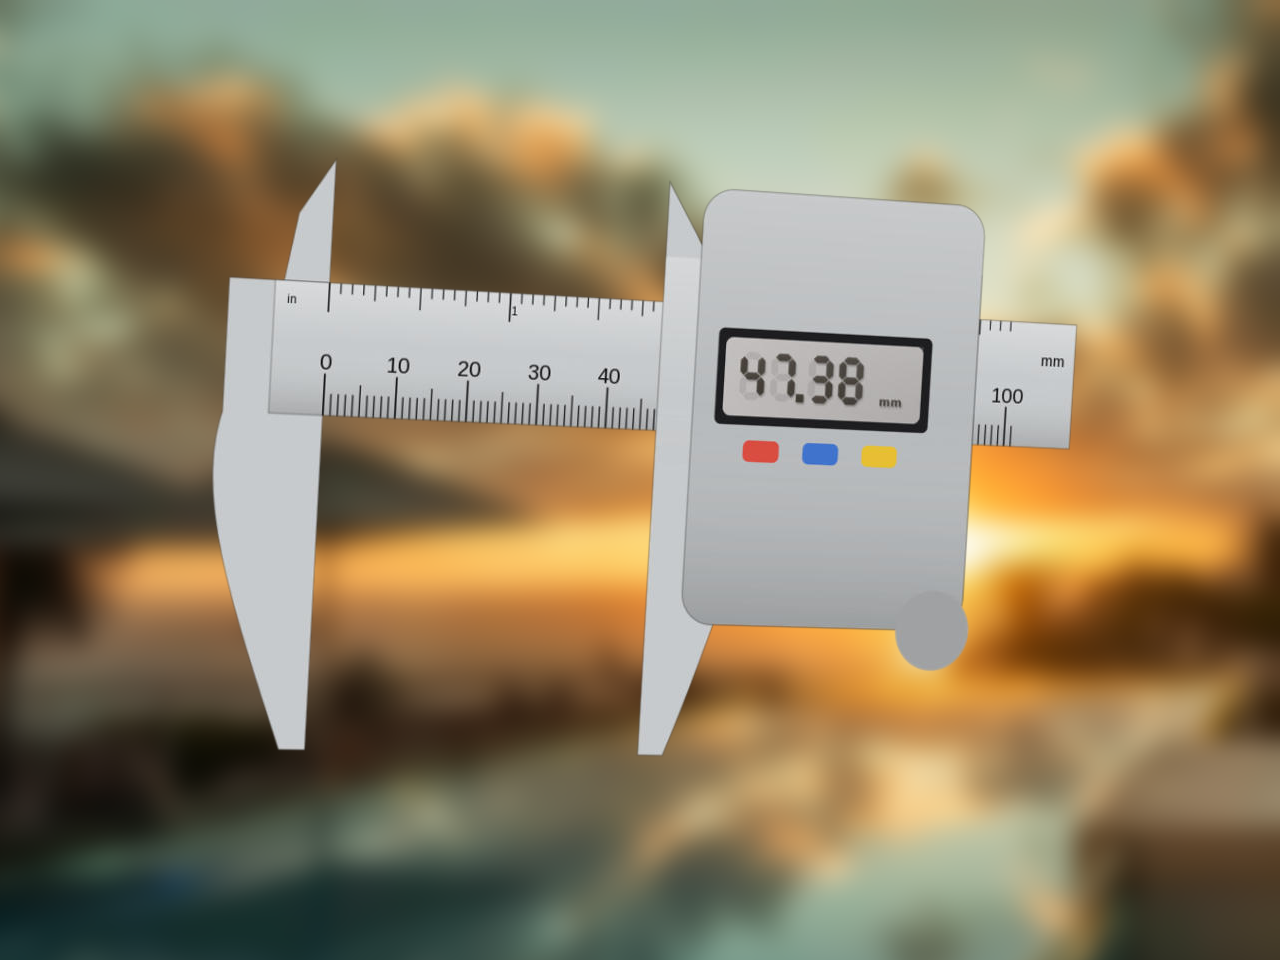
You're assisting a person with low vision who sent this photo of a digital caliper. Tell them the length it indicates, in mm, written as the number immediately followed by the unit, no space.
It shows 47.38mm
